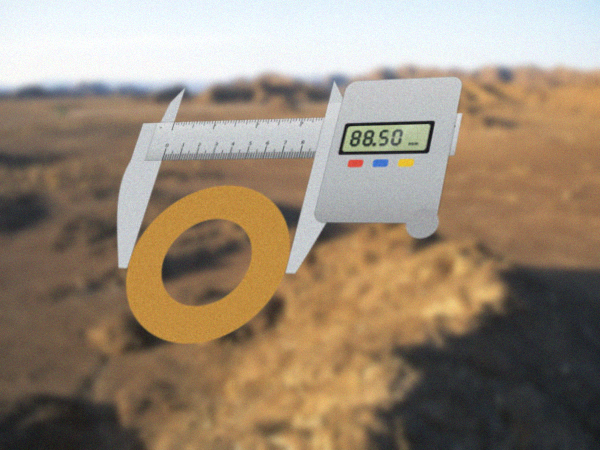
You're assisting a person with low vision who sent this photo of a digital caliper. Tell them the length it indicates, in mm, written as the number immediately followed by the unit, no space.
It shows 88.50mm
